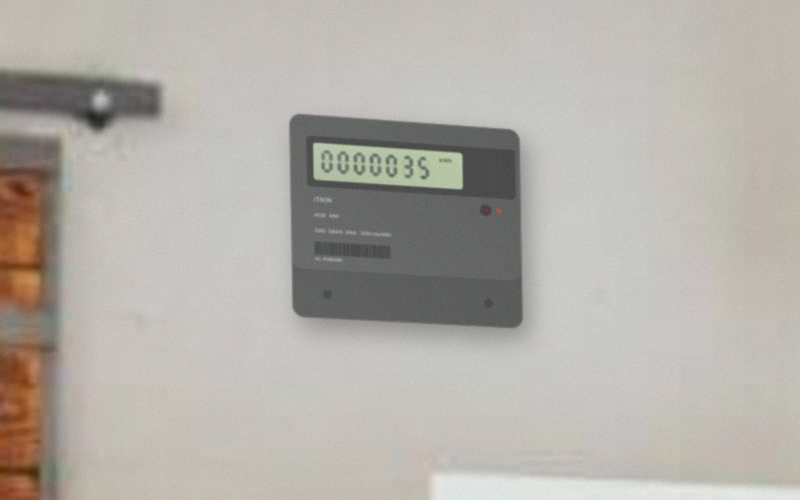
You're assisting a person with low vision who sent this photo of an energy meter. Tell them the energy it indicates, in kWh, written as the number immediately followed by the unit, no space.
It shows 35kWh
